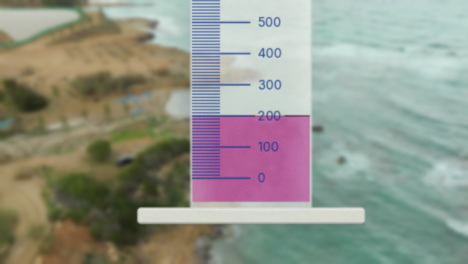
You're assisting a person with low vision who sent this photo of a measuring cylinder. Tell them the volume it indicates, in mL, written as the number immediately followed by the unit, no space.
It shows 200mL
